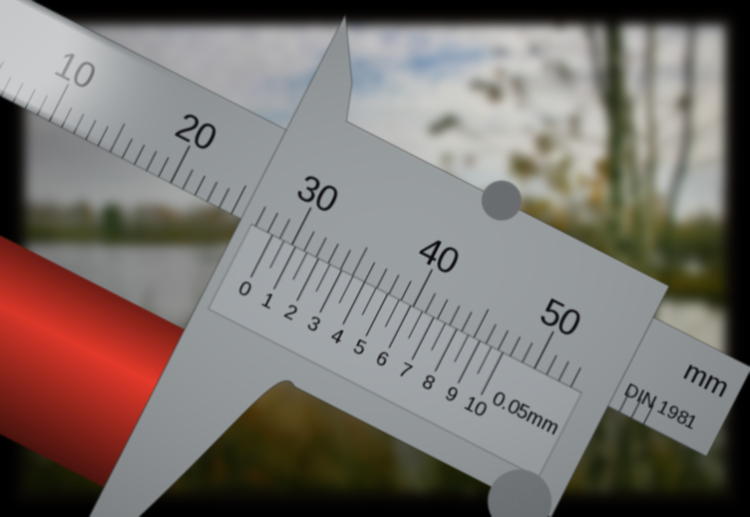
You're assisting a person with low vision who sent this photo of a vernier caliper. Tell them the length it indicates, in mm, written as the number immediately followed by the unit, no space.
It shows 28.4mm
